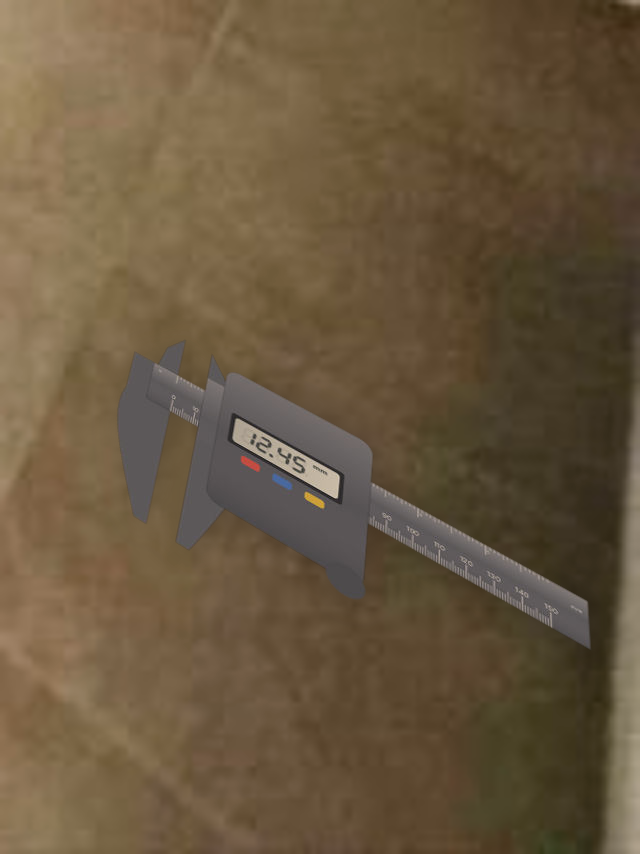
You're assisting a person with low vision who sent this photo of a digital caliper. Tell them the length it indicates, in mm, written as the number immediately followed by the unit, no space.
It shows 12.45mm
